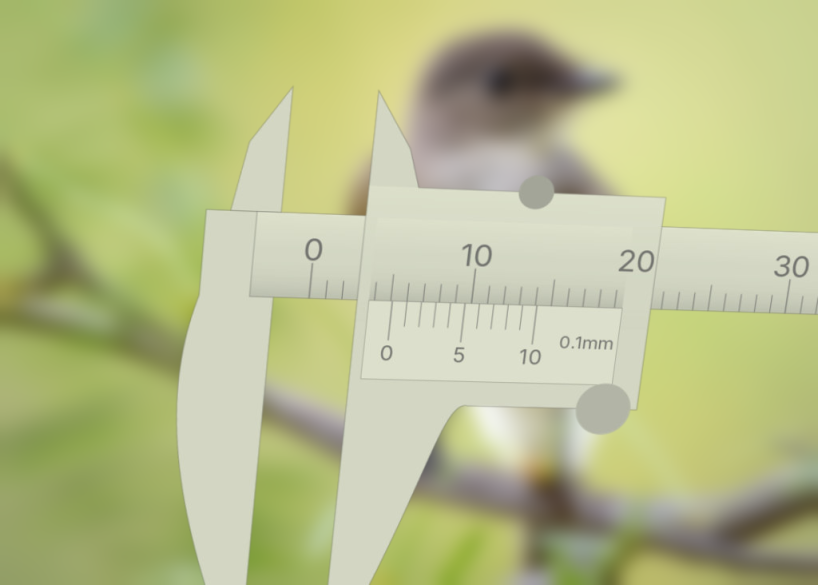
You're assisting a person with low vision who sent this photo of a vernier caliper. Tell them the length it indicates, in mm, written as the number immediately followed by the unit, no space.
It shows 5.1mm
